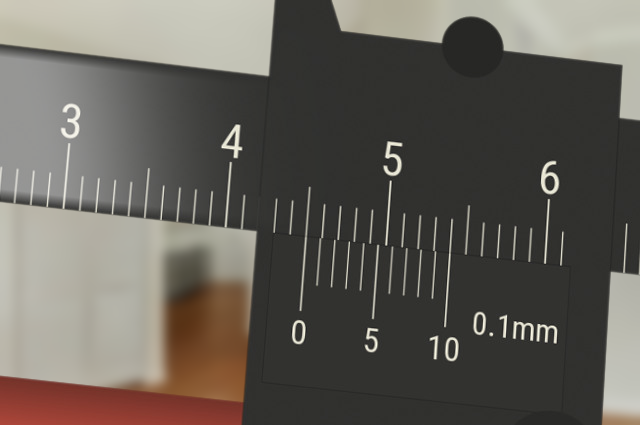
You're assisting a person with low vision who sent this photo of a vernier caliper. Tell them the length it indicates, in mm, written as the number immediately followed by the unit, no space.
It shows 45.0mm
